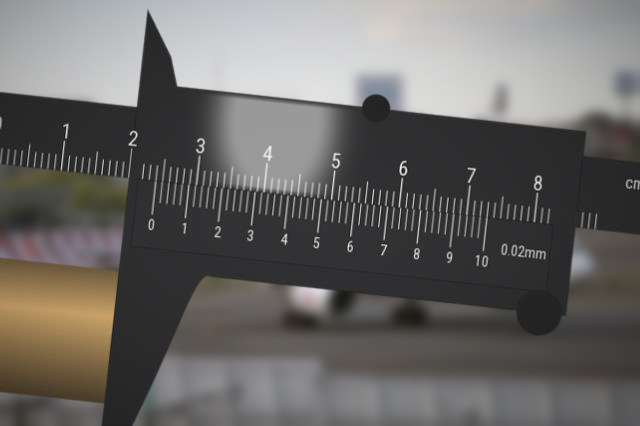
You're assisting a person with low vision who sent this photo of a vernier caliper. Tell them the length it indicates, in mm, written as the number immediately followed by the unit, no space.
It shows 24.0mm
